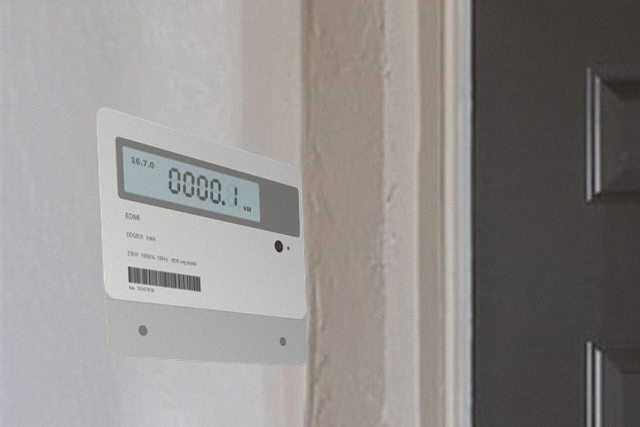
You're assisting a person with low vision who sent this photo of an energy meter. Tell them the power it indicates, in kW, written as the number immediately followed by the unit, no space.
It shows 0.1kW
